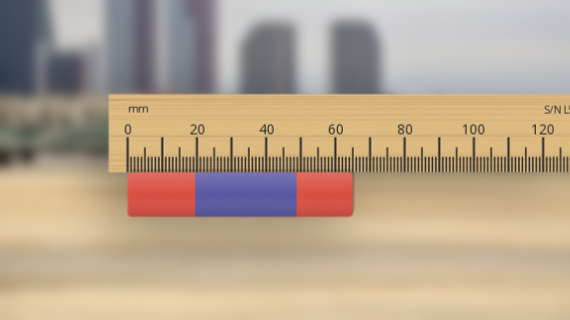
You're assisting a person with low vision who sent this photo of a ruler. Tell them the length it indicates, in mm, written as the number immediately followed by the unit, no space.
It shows 65mm
